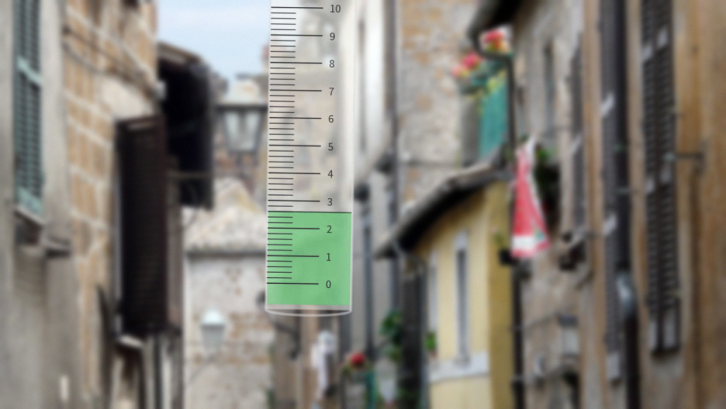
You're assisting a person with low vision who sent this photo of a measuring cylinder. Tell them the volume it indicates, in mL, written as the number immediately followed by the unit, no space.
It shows 2.6mL
